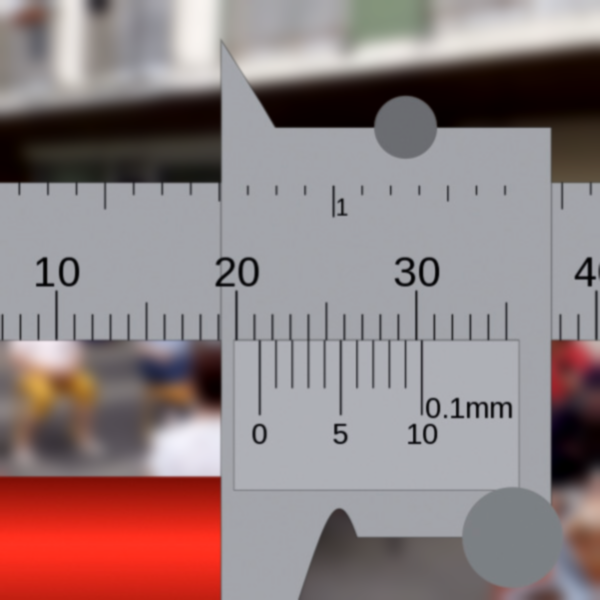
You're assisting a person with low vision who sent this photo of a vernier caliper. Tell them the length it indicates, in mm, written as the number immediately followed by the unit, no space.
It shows 21.3mm
